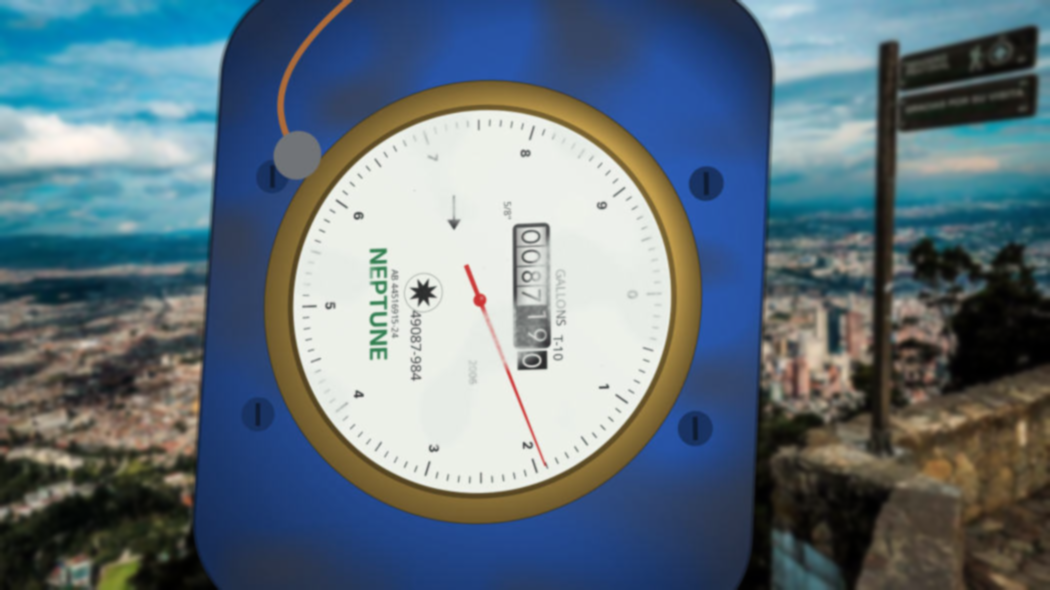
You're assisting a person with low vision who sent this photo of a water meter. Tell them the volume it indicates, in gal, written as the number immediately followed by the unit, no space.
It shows 87191.9gal
